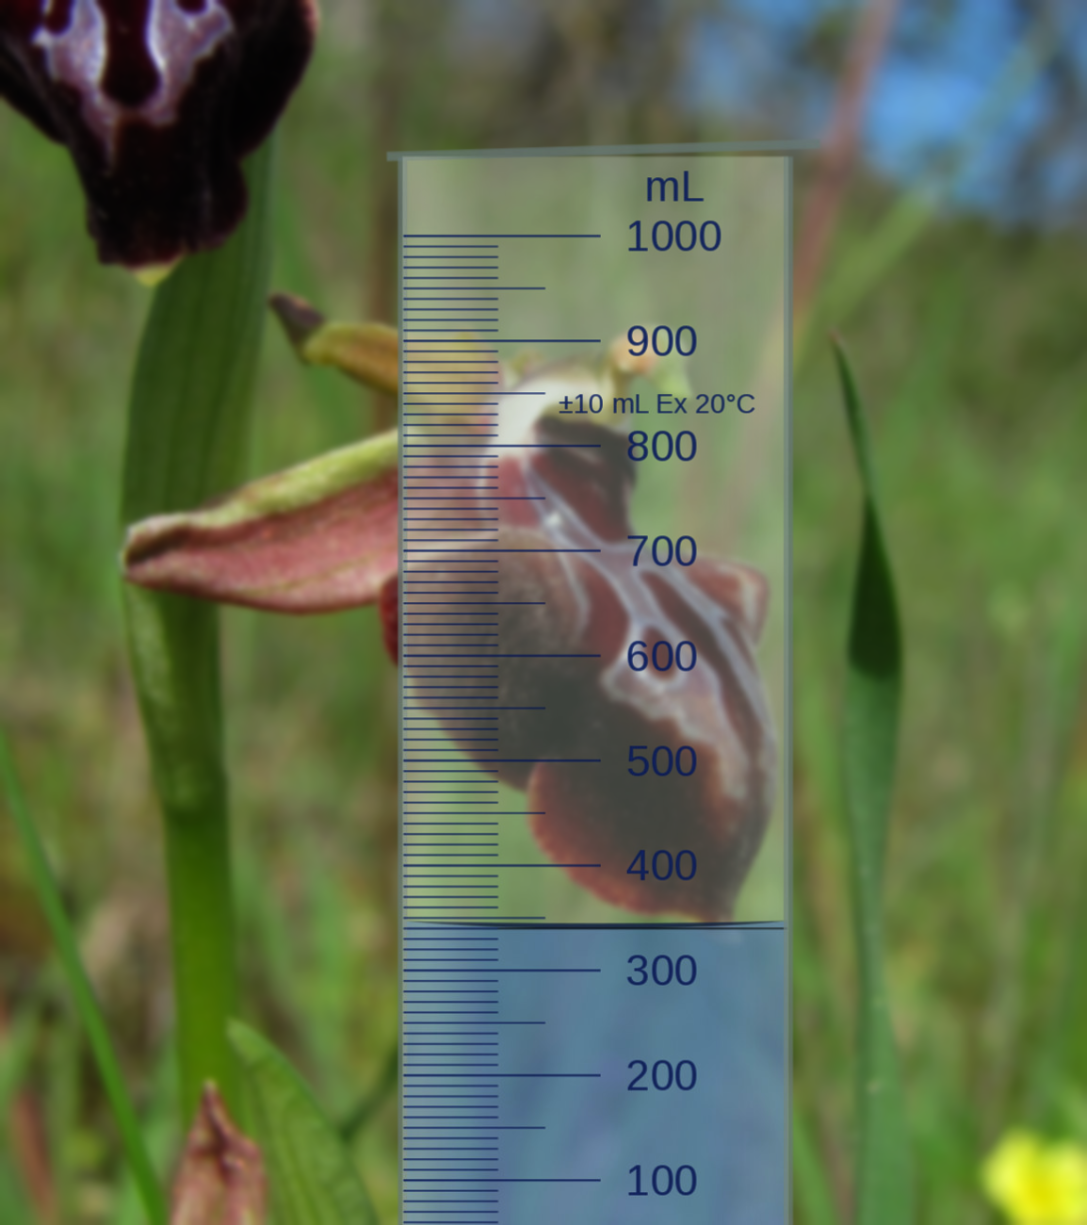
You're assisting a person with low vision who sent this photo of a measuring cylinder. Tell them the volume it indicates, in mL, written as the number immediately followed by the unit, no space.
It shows 340mL
